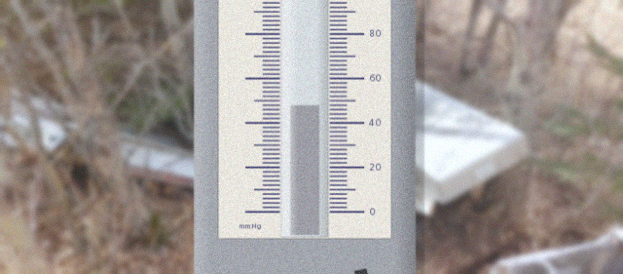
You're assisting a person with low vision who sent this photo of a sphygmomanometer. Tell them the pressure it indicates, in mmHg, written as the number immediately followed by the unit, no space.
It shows 48mmHg
